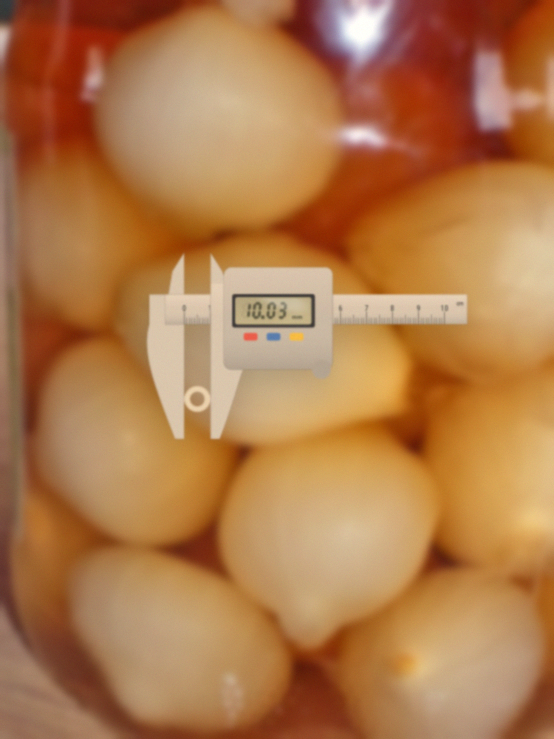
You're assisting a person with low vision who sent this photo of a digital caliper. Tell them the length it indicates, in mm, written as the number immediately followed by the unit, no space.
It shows 10.03mm
